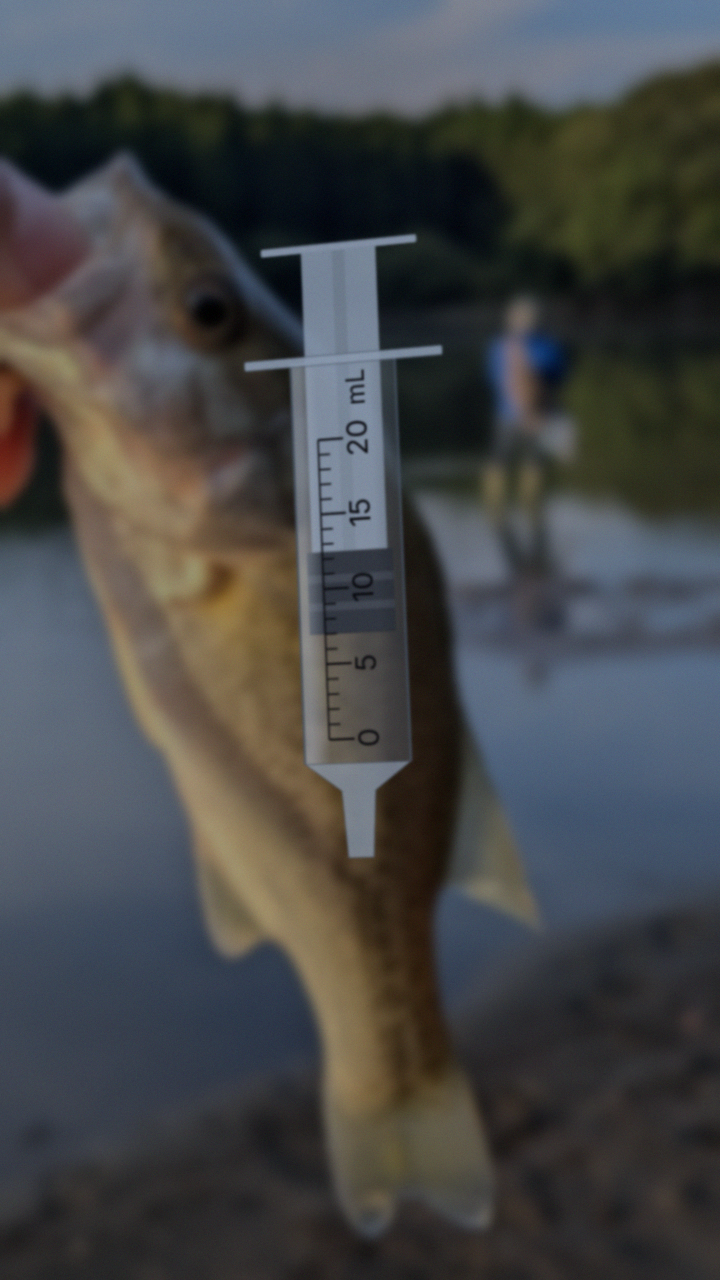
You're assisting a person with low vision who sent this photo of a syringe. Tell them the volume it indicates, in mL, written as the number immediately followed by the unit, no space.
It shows 7mL
